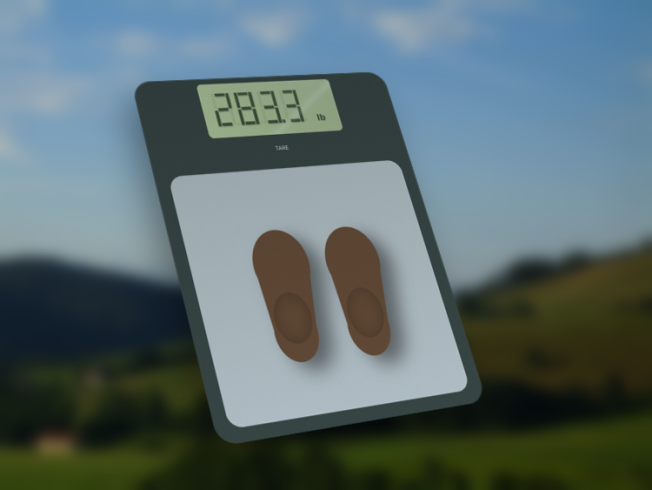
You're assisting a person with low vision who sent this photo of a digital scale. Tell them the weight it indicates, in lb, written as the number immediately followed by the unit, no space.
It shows 283.3lb
